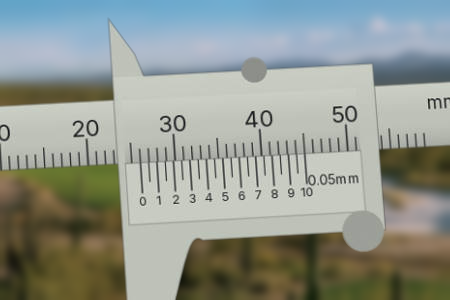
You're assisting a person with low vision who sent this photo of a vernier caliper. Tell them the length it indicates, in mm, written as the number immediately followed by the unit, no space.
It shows 26.0mm
